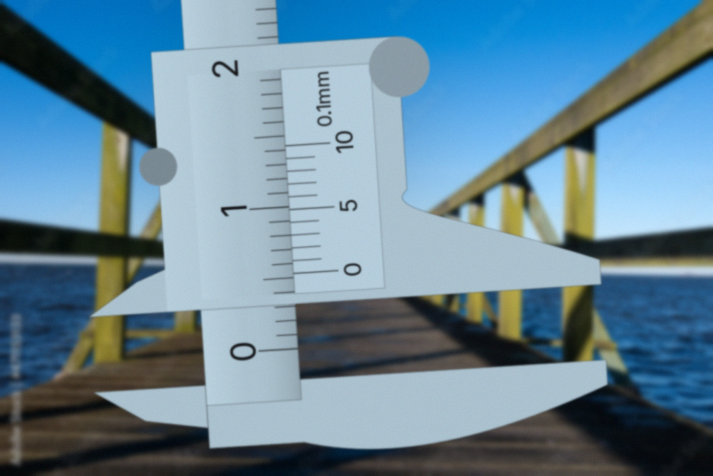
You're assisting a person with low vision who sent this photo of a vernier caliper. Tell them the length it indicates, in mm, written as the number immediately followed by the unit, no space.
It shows 5.3mm
